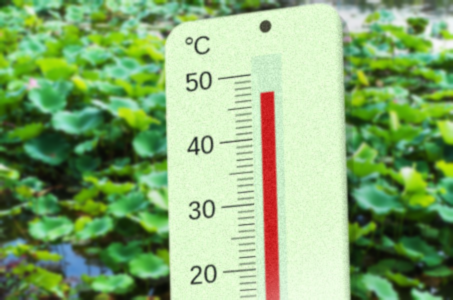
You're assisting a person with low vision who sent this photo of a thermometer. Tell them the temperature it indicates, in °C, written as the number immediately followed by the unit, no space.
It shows 47°C
